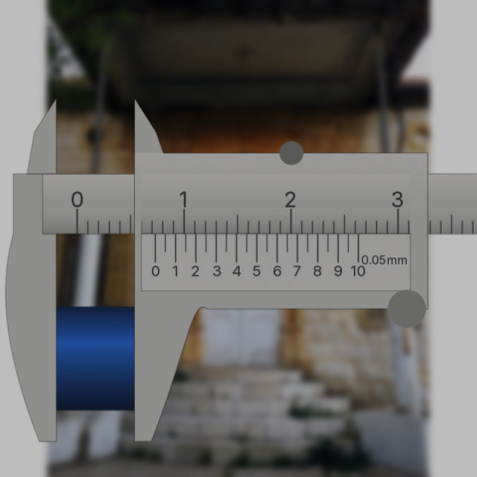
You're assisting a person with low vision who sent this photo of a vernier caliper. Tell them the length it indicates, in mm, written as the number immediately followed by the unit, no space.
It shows 7.3mm
